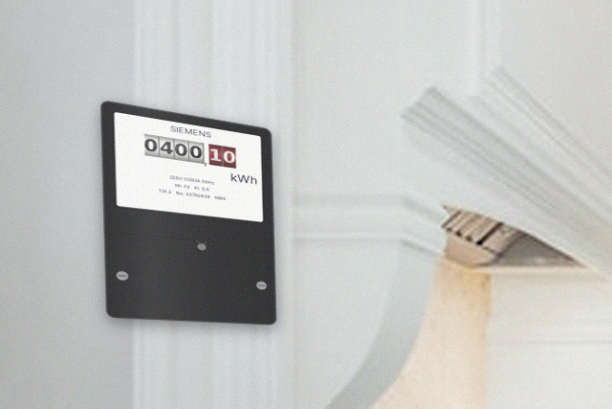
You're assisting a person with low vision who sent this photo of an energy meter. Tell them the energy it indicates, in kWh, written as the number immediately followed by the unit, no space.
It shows 400.10kWh
